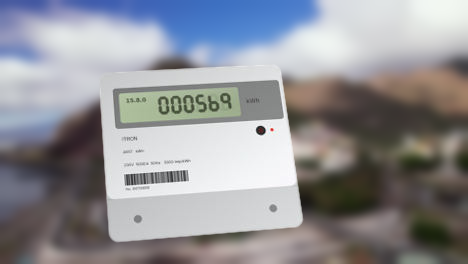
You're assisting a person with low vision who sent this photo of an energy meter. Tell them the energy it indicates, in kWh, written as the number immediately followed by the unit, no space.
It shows 569kWh
